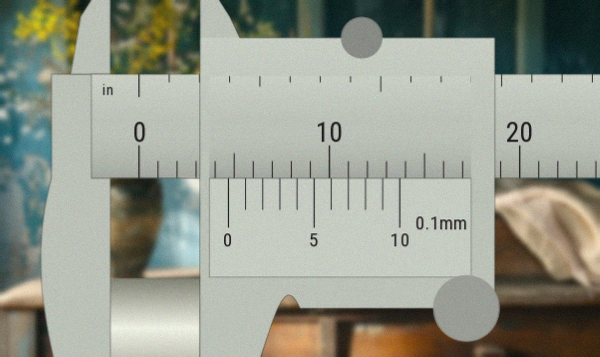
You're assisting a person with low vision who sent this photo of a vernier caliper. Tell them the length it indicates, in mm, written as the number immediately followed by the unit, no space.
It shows 4.7mm
